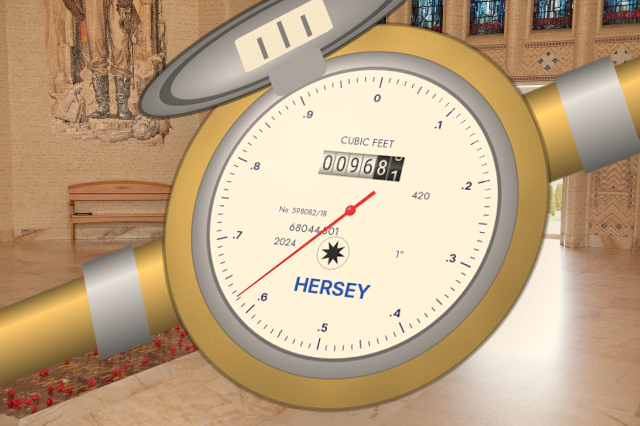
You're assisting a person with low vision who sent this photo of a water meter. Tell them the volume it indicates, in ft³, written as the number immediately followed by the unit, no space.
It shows 9680.62ft³
